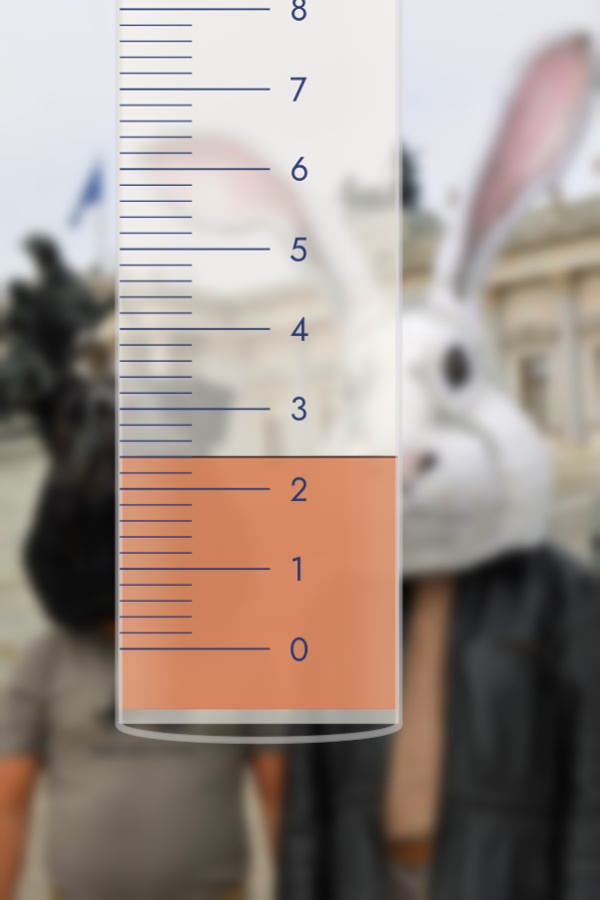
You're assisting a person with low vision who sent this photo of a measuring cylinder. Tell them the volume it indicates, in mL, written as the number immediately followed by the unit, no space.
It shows 2.4mL
